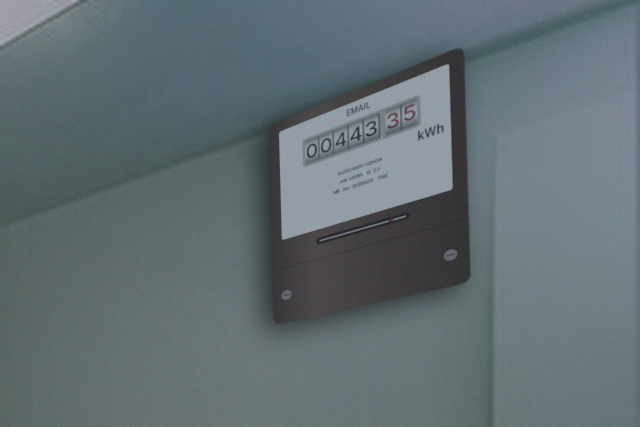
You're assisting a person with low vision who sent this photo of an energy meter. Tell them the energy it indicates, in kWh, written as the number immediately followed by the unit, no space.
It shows 443.35kWh
